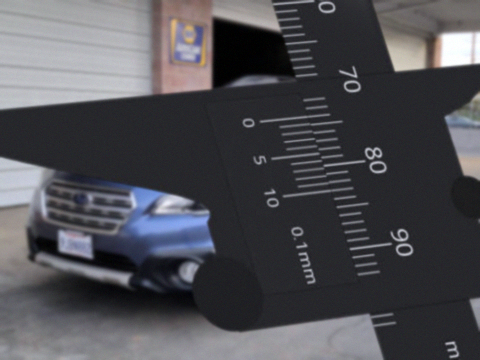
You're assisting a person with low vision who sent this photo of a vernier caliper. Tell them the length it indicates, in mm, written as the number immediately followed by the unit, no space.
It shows 74.0mm
